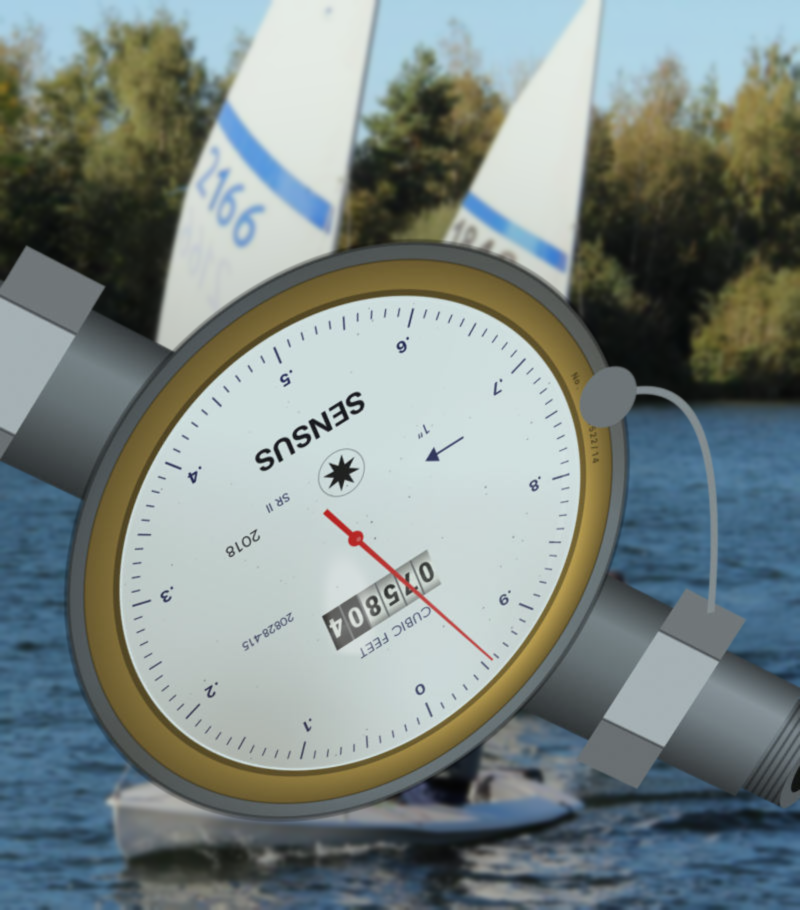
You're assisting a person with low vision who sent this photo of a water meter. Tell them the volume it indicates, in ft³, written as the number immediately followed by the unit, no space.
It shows 75803.94ft³
